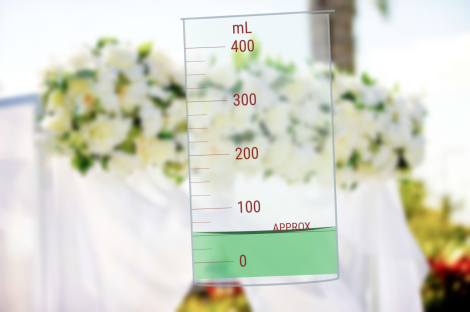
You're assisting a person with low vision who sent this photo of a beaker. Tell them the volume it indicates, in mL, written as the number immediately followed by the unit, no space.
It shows 50mL
